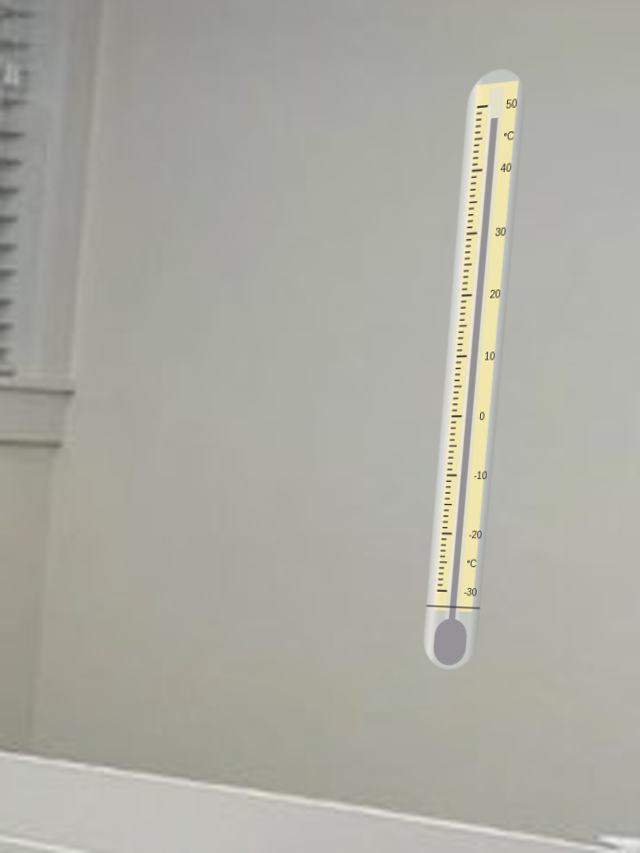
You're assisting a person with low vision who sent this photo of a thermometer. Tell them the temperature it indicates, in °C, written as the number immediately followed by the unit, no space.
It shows 48°C
